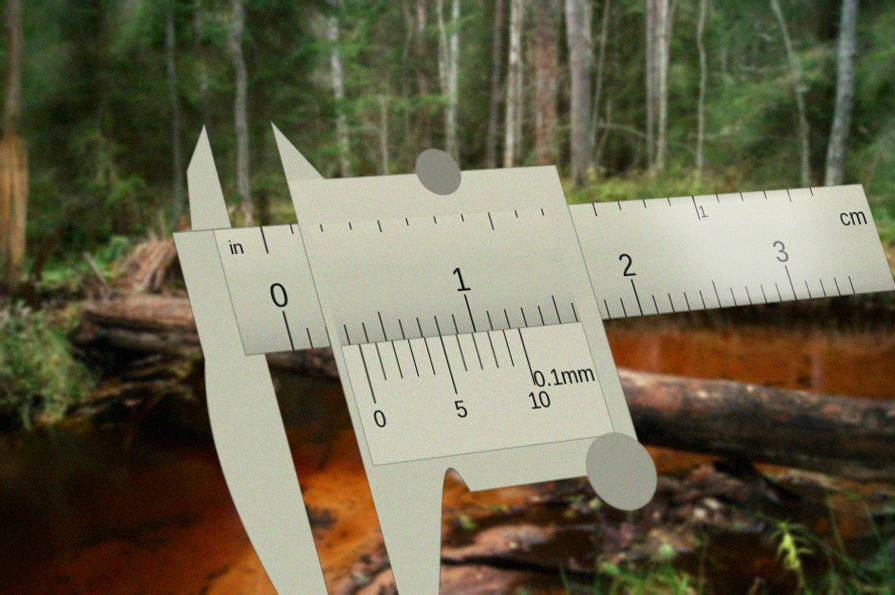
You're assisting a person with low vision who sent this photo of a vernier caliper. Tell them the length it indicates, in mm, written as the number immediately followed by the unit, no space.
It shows 3.5mm
